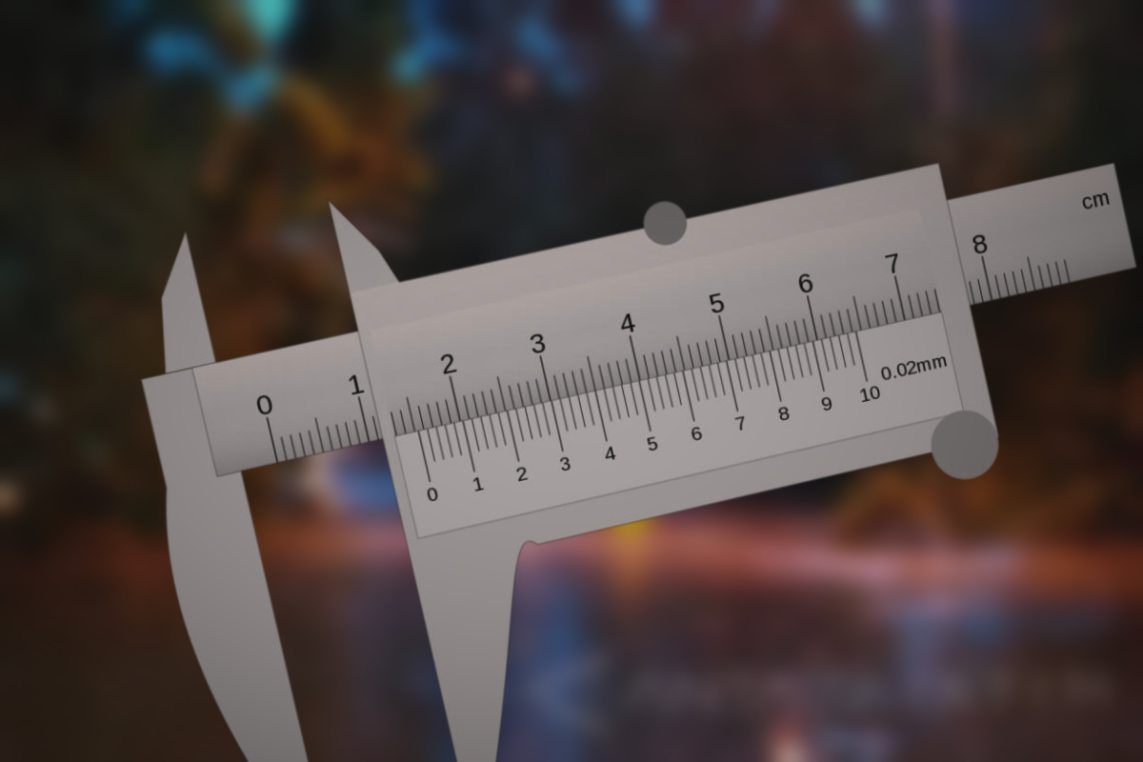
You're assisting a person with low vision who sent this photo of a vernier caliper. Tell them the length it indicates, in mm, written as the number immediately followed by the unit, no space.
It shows 15.4mm
